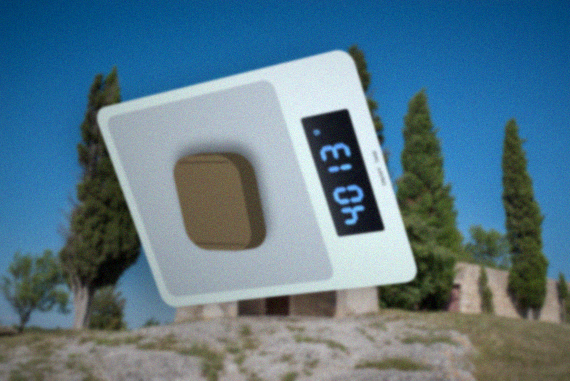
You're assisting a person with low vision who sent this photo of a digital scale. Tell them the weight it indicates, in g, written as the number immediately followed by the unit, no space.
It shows 4013g
